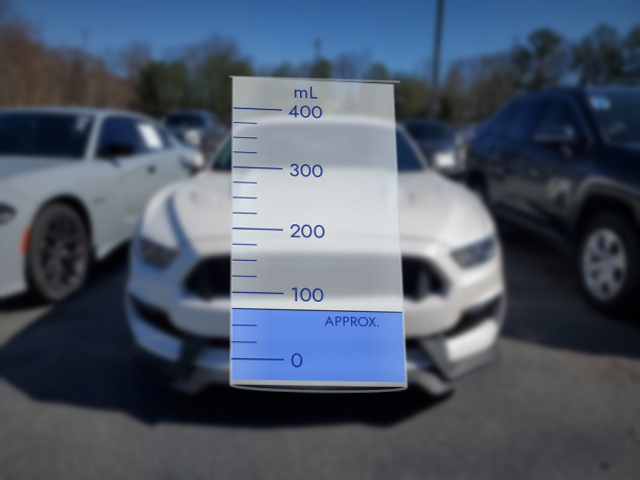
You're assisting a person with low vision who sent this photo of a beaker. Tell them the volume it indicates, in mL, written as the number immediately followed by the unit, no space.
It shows 75mL
